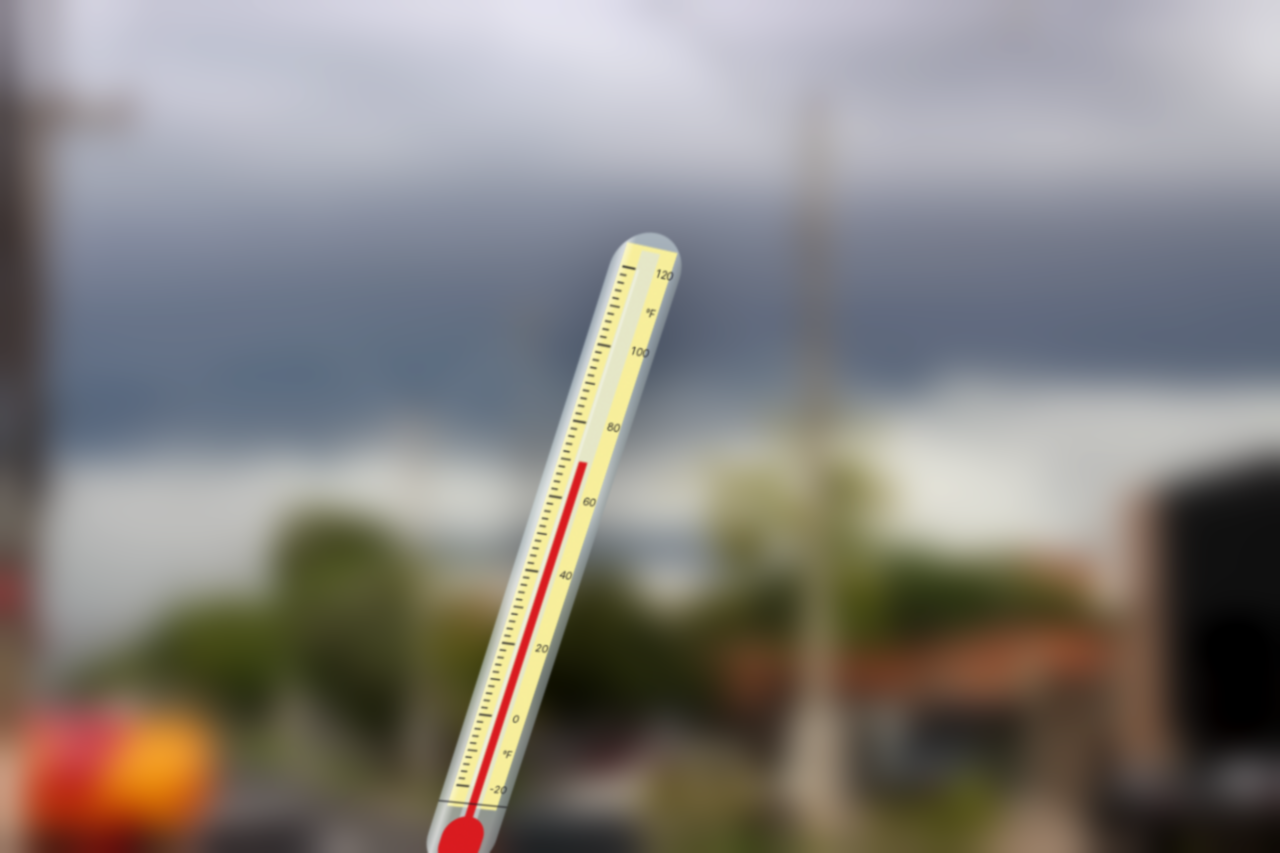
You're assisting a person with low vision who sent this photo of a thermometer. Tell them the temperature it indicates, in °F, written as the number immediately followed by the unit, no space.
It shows 70°F
